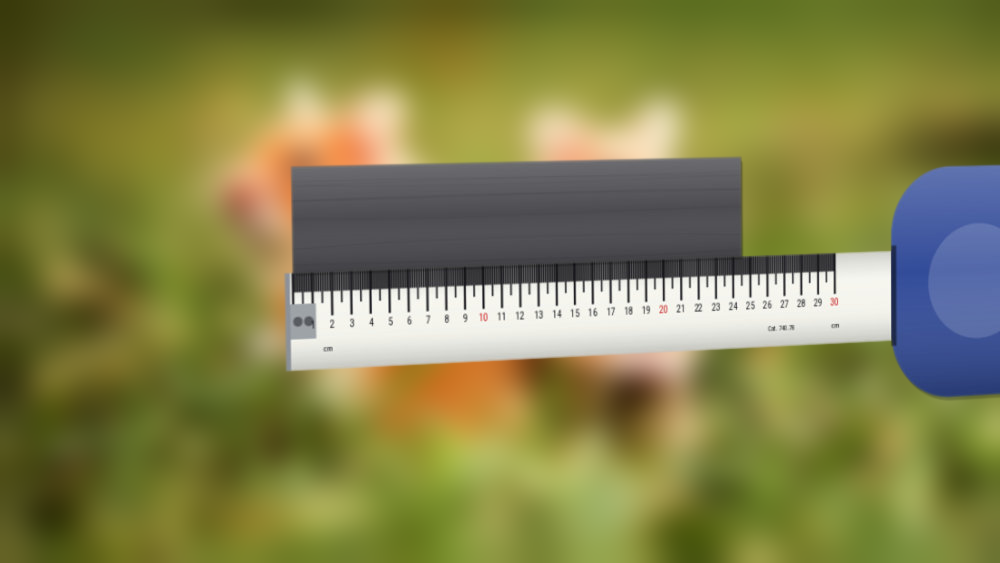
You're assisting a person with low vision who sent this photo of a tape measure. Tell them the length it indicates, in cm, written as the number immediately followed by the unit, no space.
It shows 24.5cm
